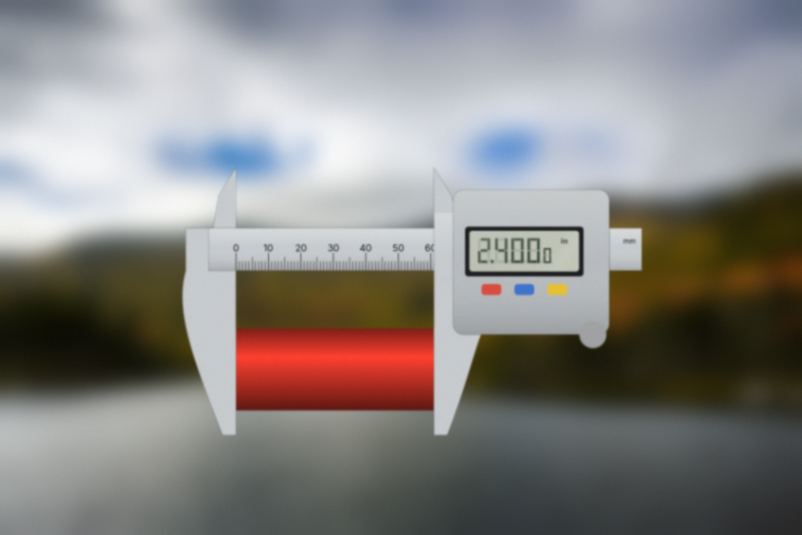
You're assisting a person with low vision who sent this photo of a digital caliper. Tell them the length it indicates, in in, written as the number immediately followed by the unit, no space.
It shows 2.4000in
